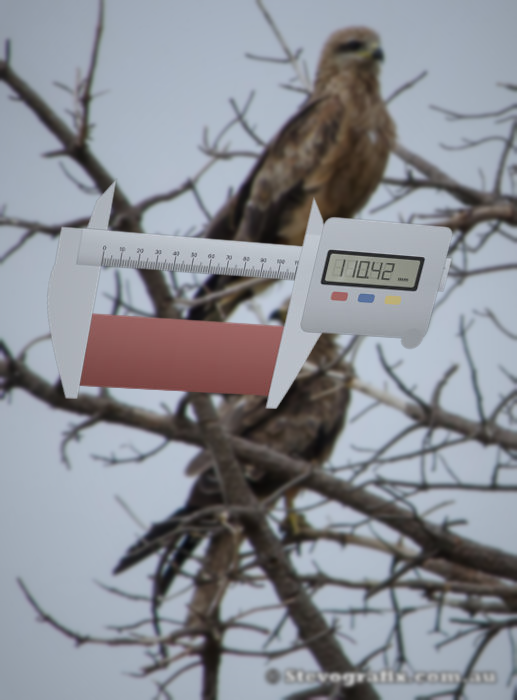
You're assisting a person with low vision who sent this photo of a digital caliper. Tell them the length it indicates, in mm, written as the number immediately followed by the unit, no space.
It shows 110.42mm
